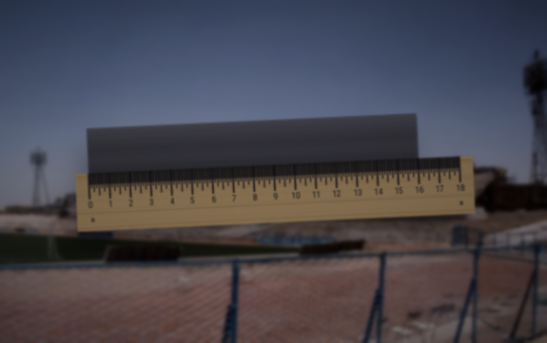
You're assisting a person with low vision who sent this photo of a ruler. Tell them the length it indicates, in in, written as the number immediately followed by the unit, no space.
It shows 16in
